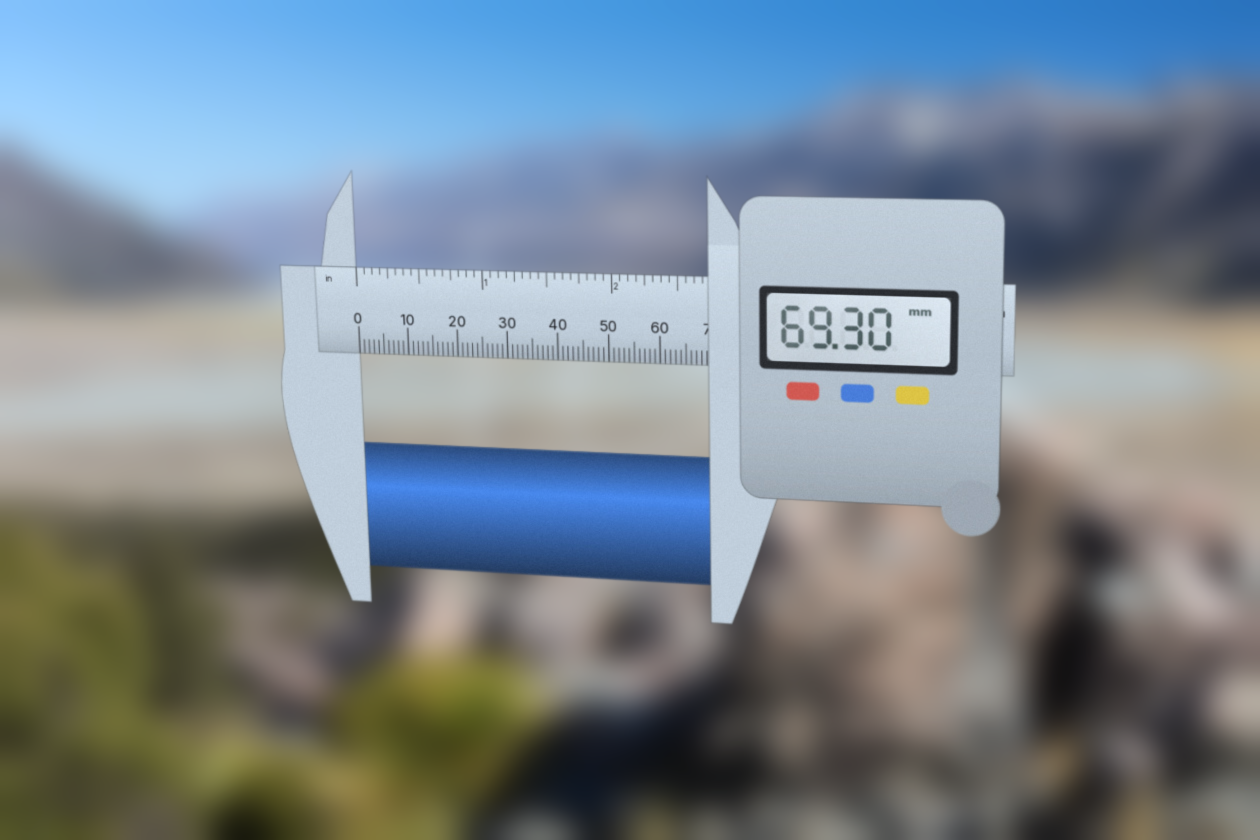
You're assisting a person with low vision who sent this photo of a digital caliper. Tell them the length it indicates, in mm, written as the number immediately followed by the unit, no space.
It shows 69.30mm
